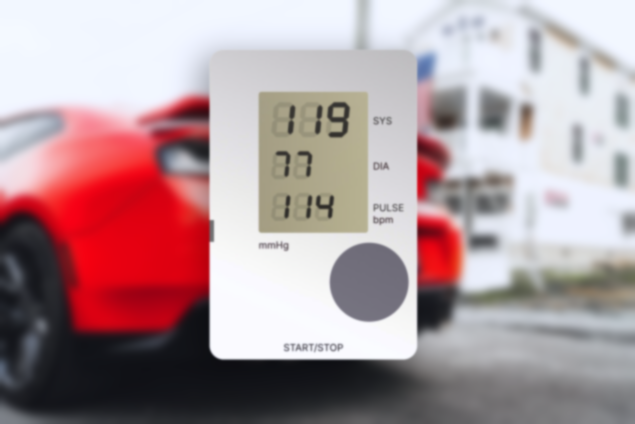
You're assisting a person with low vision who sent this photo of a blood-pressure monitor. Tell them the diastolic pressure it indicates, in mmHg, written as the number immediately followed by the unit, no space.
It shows 77mmHg
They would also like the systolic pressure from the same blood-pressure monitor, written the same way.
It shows 119mmHg
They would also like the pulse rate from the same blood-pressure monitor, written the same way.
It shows 114bpm
